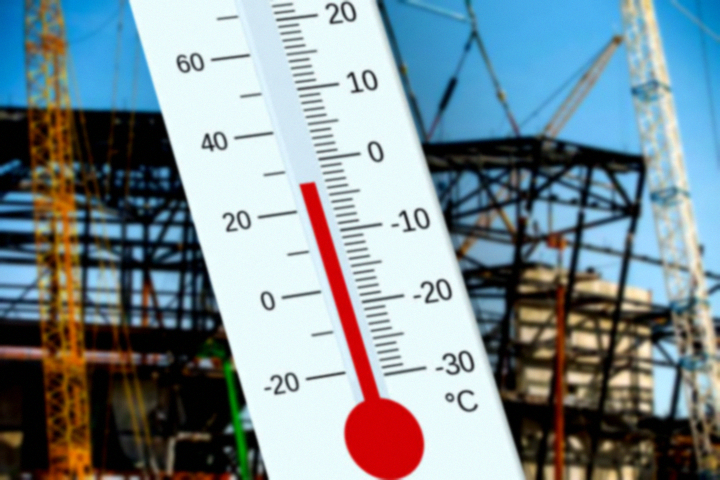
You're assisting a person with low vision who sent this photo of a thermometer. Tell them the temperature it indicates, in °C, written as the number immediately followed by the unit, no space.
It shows -3°C
